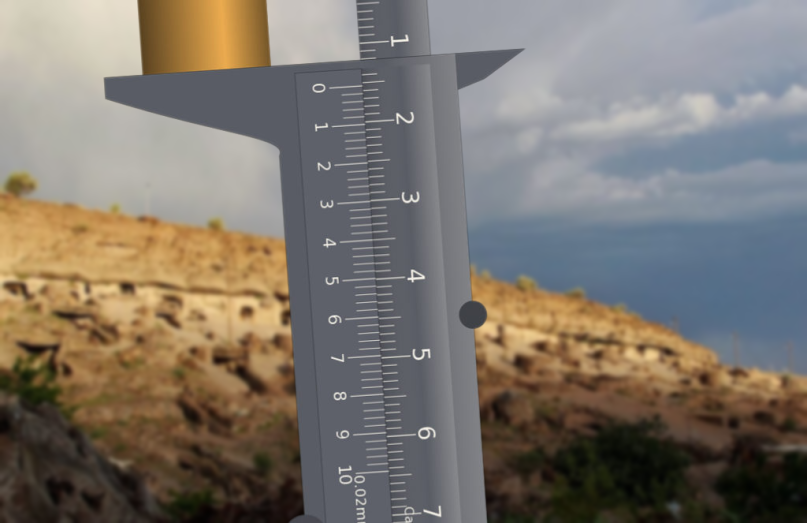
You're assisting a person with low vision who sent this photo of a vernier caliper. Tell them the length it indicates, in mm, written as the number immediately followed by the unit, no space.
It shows 15.4mm
